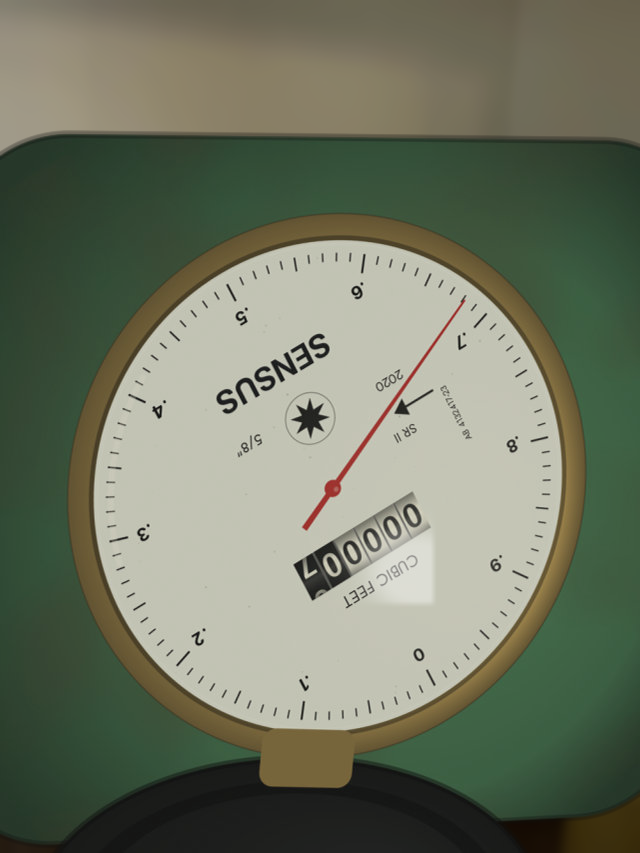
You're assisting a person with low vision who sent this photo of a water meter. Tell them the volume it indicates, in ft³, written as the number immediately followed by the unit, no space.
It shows 6.68ft³
